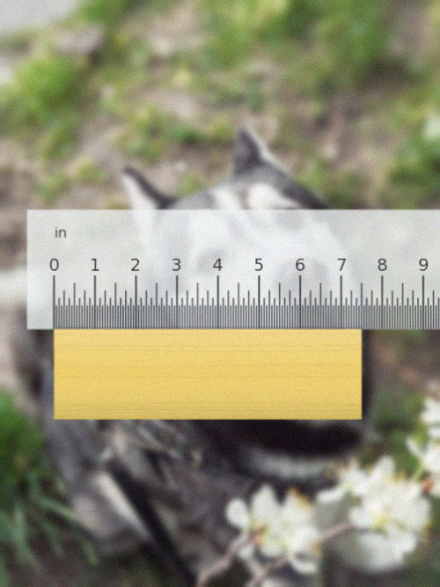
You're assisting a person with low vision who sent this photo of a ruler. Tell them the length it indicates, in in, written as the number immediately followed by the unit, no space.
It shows 7.5in
